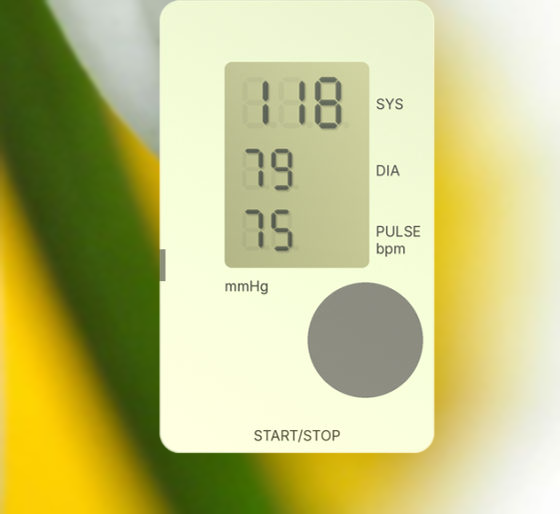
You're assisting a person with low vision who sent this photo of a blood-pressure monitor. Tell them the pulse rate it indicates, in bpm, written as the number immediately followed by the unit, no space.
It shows 75bpm
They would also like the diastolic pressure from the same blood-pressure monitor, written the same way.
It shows 79mmHg
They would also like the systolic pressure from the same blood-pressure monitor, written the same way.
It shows 118mmHg
